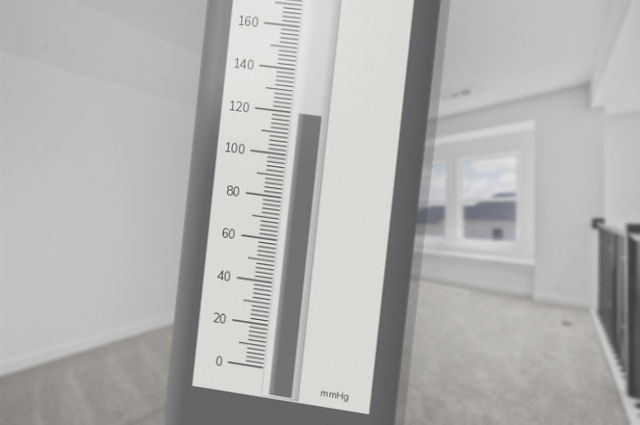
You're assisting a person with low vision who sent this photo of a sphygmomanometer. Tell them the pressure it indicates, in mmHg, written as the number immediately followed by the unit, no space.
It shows 120mmHg
